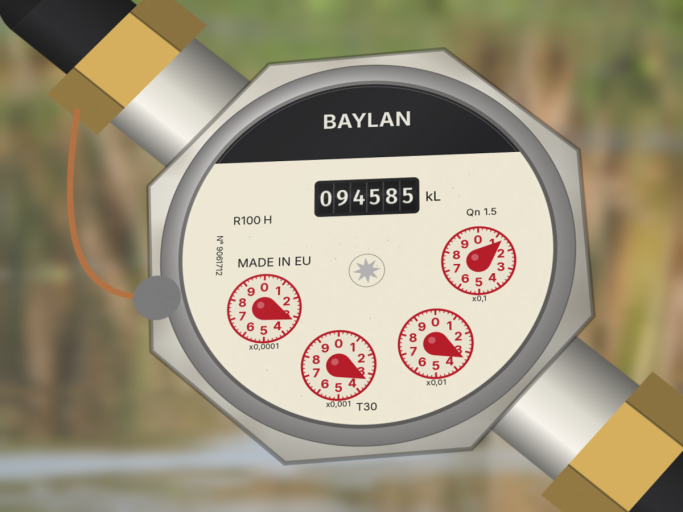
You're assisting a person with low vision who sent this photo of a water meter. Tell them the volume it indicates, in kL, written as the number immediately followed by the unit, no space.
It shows 94585.1333kL
